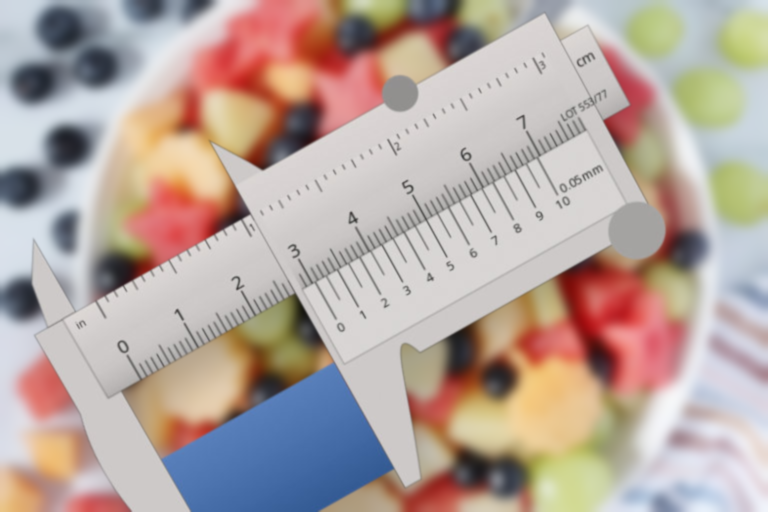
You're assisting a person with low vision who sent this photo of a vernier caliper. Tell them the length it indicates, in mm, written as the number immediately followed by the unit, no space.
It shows 30.5mm
